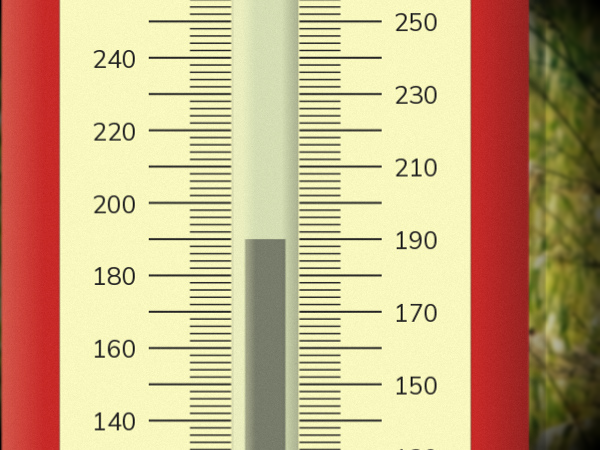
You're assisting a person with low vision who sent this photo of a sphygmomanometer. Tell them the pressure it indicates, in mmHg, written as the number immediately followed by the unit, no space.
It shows 190mmHg
